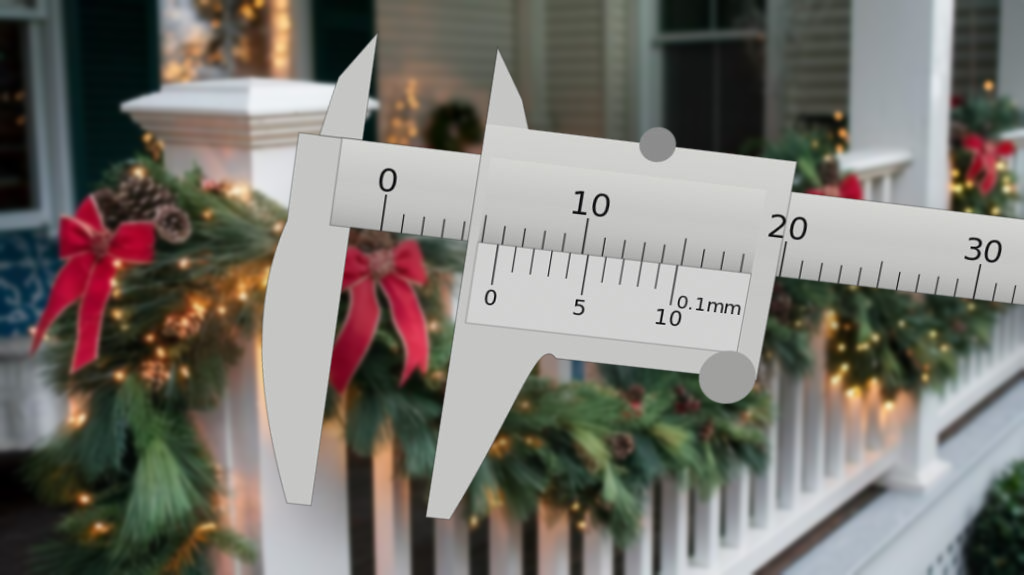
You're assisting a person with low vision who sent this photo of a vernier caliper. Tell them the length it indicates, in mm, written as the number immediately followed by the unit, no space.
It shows 5.8mm
